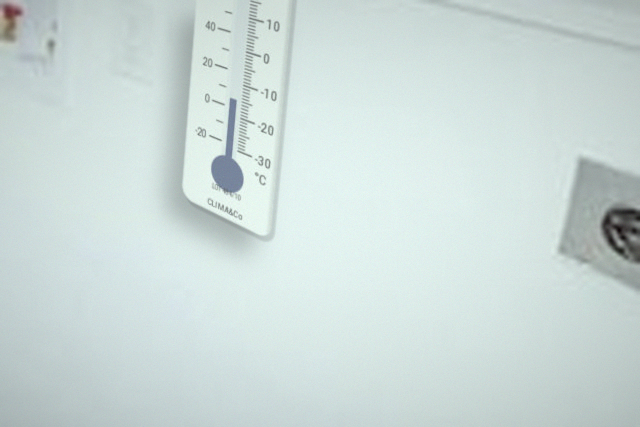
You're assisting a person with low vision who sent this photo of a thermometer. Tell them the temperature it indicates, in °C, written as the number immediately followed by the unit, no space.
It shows -15°C
